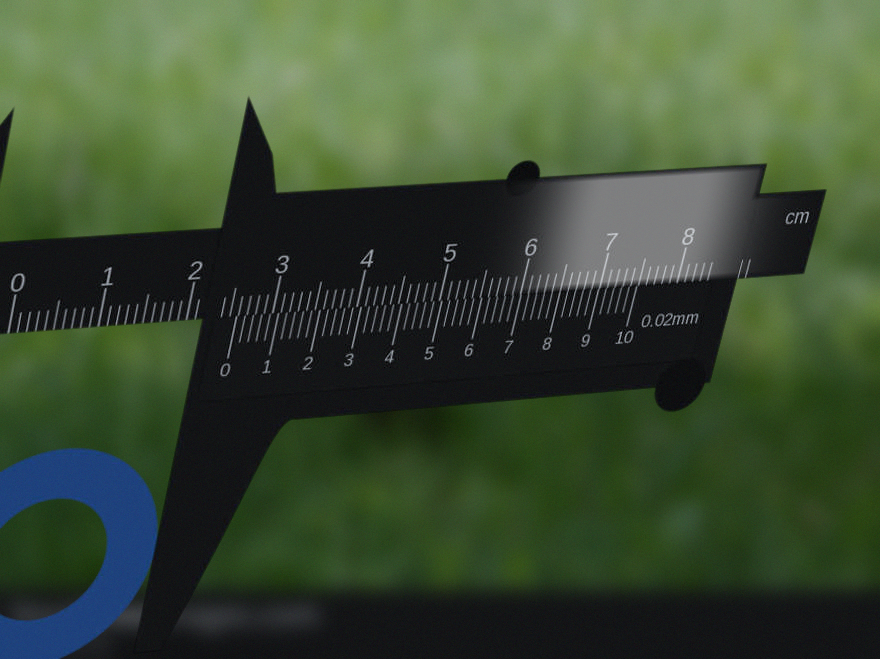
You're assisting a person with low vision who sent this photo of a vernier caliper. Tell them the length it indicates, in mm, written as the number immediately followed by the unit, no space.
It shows 25.8mm
